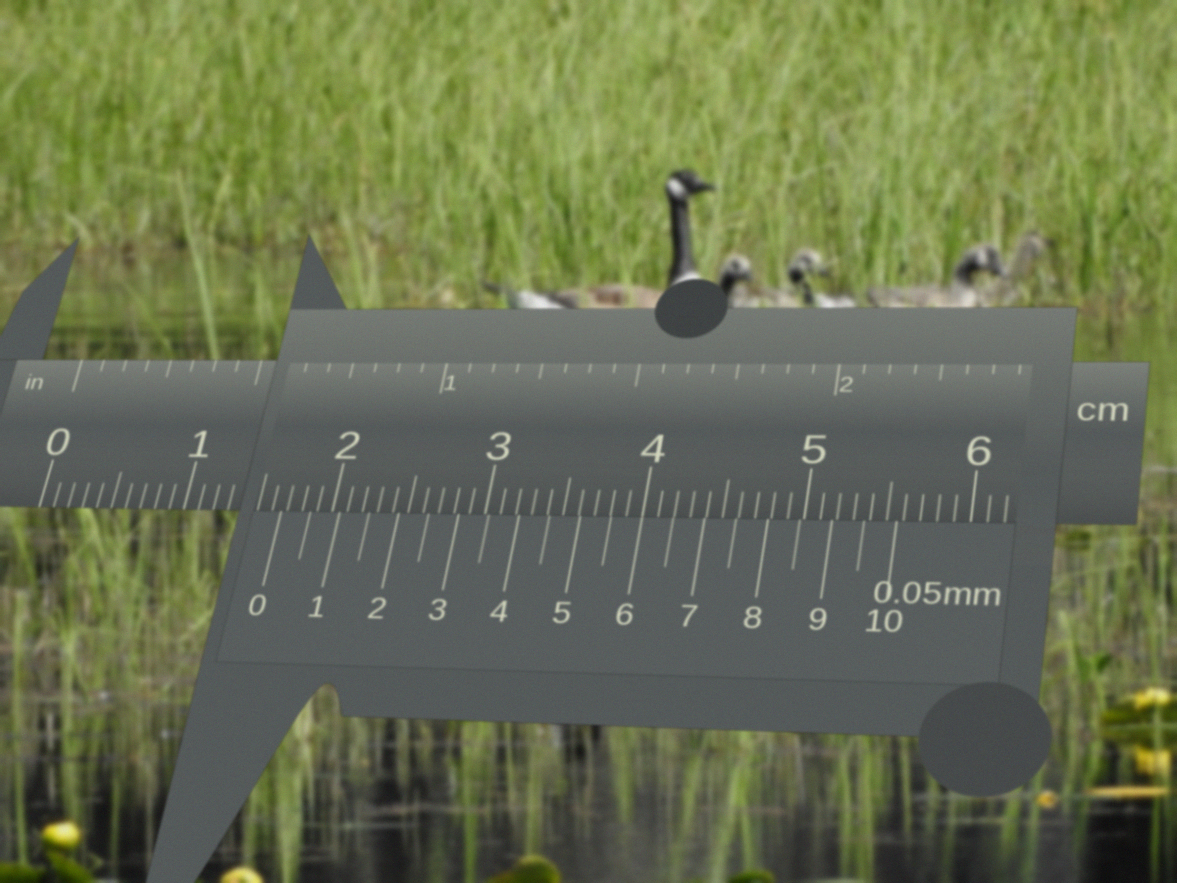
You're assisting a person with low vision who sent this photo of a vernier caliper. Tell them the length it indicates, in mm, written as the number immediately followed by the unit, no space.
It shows 16.6mm
